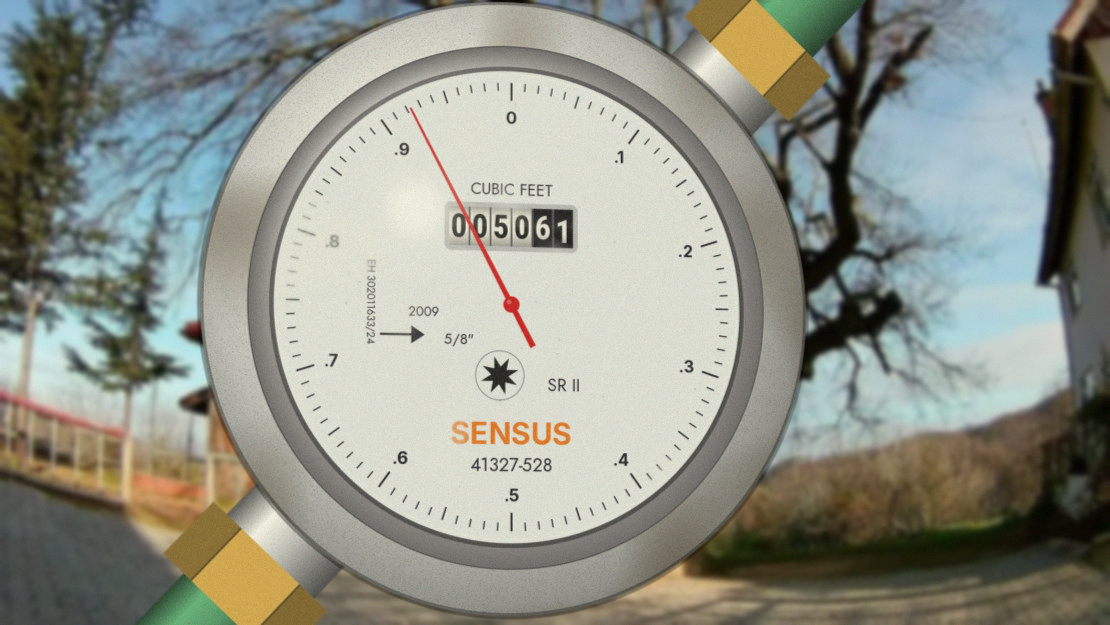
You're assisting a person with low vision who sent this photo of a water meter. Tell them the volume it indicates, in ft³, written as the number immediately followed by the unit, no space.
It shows 5060.92ft³
